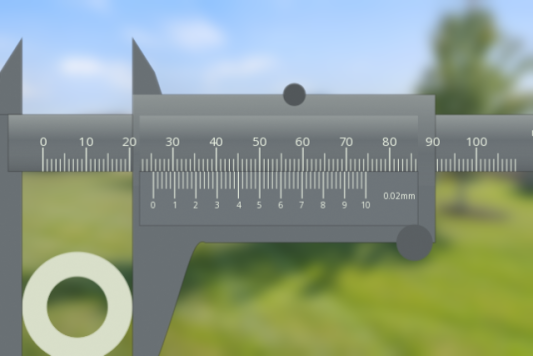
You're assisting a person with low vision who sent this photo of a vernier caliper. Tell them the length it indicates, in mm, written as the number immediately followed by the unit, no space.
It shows 25.5mm
